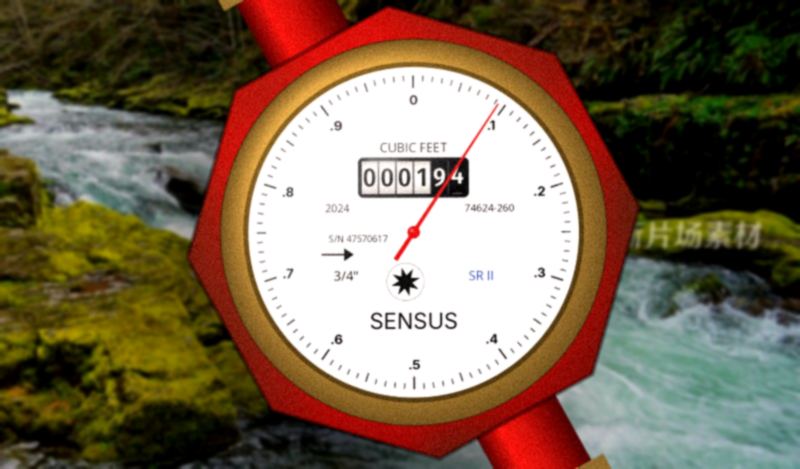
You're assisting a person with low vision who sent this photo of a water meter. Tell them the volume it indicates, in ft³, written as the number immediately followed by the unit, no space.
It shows 194.09ft³
